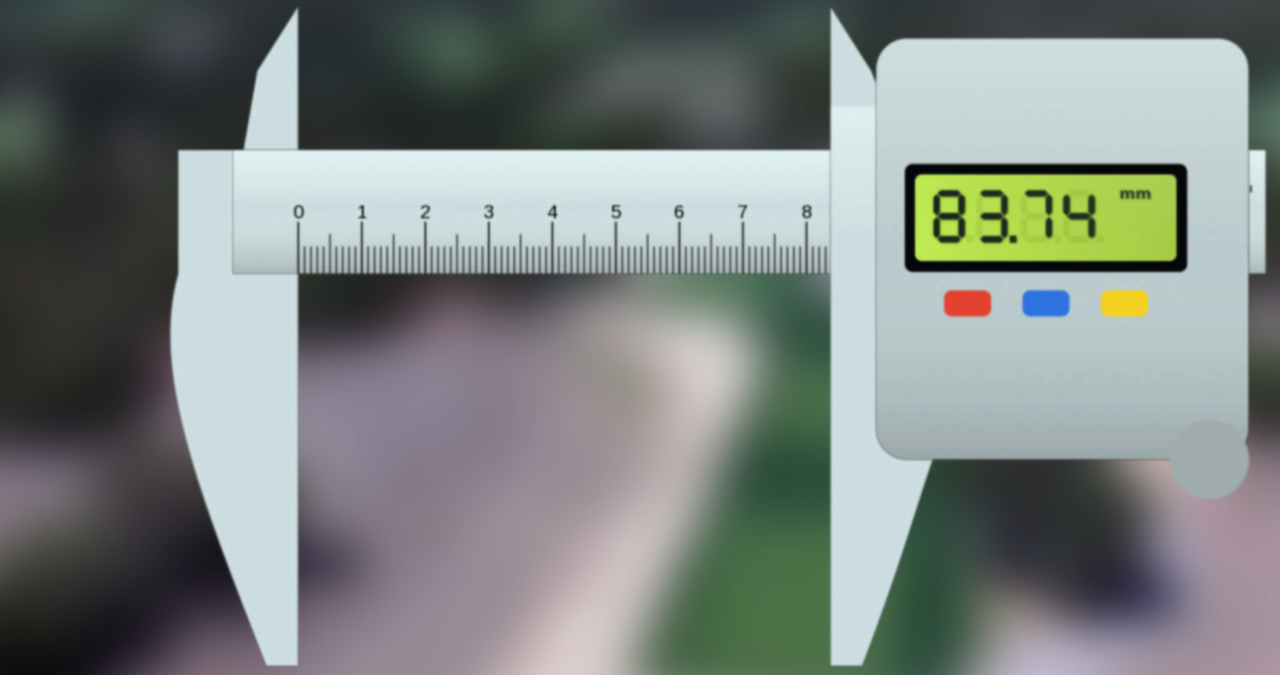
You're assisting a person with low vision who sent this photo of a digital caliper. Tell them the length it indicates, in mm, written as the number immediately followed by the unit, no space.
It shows 83.74mm
